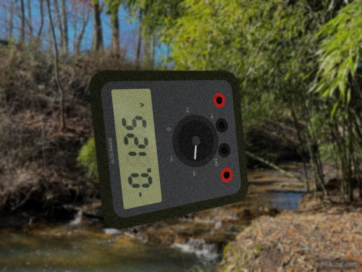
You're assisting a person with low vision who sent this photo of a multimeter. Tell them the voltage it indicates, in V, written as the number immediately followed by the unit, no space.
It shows -0.125V
